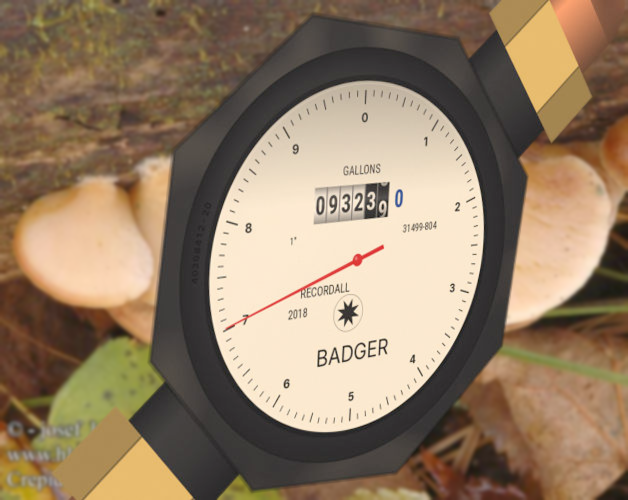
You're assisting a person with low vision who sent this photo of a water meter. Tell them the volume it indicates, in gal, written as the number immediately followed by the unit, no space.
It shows 932387.0gal
